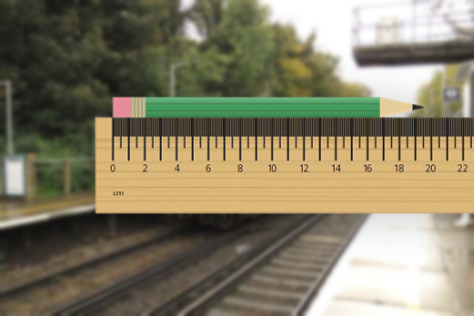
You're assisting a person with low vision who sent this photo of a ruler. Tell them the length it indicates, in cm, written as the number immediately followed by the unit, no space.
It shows 19.5cm
